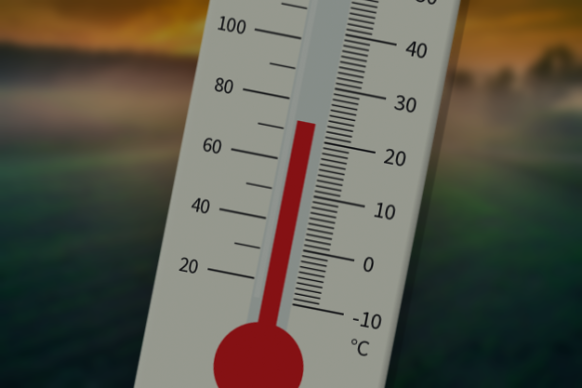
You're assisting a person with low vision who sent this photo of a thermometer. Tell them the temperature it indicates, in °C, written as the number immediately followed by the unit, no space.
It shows 23°C
